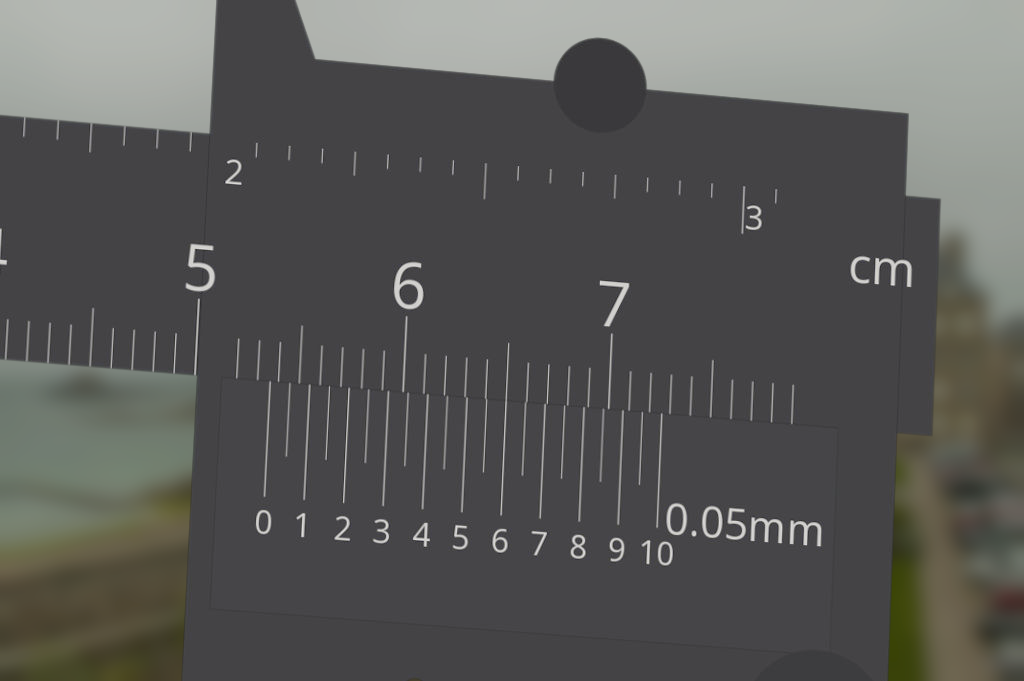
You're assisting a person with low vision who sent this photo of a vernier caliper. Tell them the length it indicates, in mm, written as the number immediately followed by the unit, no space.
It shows 53.6mm
